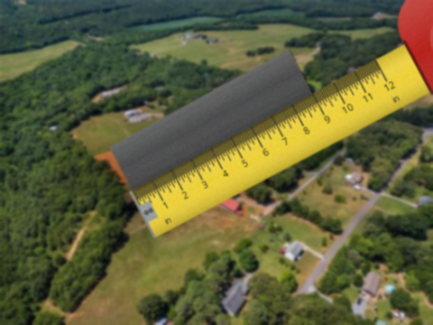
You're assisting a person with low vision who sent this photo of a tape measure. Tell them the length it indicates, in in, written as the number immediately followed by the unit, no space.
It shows 9in
